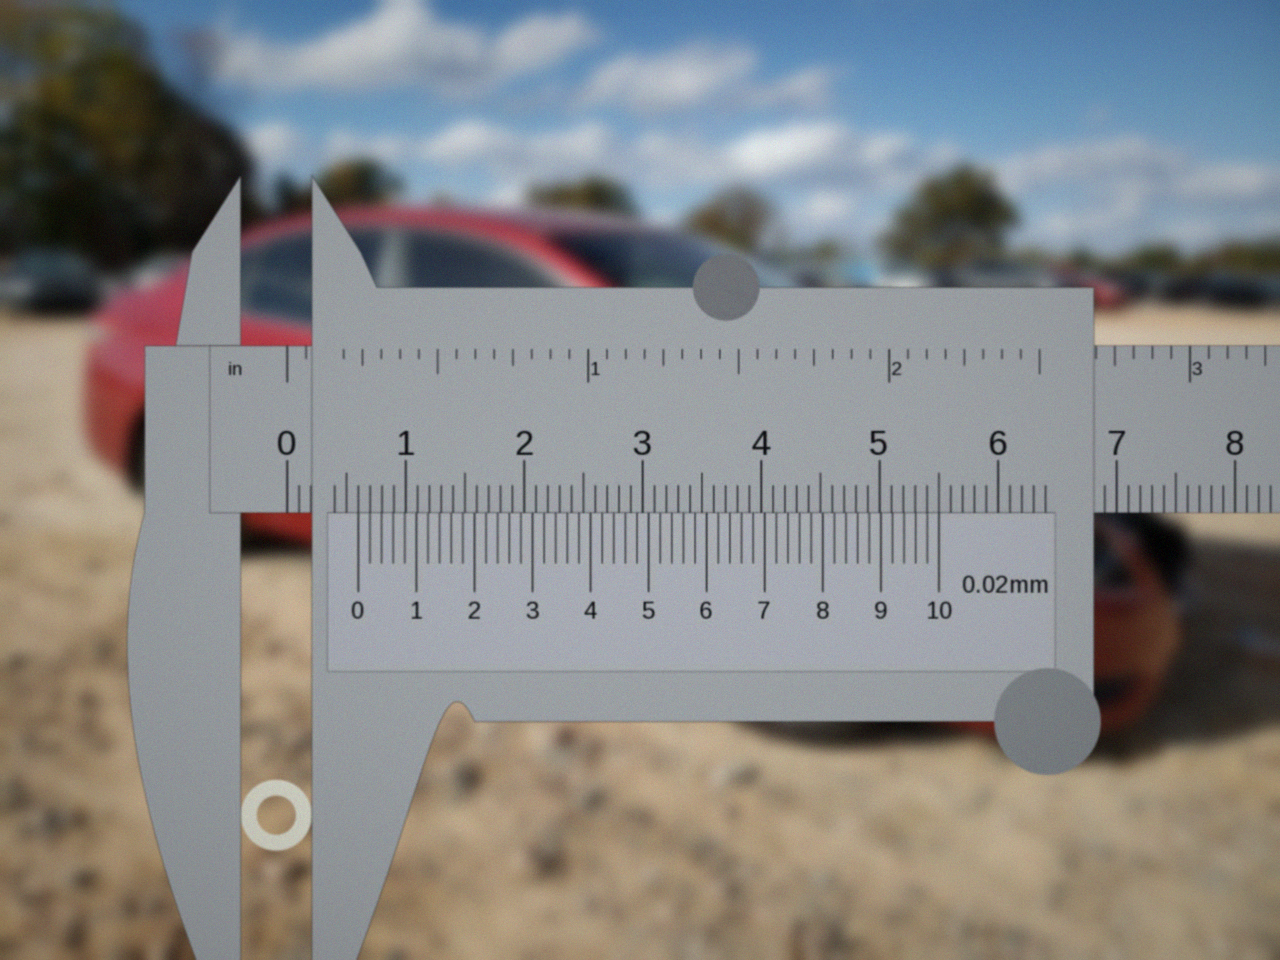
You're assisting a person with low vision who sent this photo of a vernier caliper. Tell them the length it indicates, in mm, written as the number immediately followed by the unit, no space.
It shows 6.0mm
